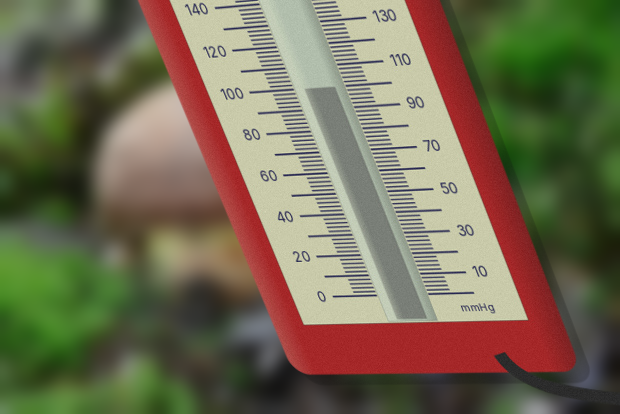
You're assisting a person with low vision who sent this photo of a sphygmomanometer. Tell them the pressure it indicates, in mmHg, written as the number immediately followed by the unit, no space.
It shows 100mmHg
